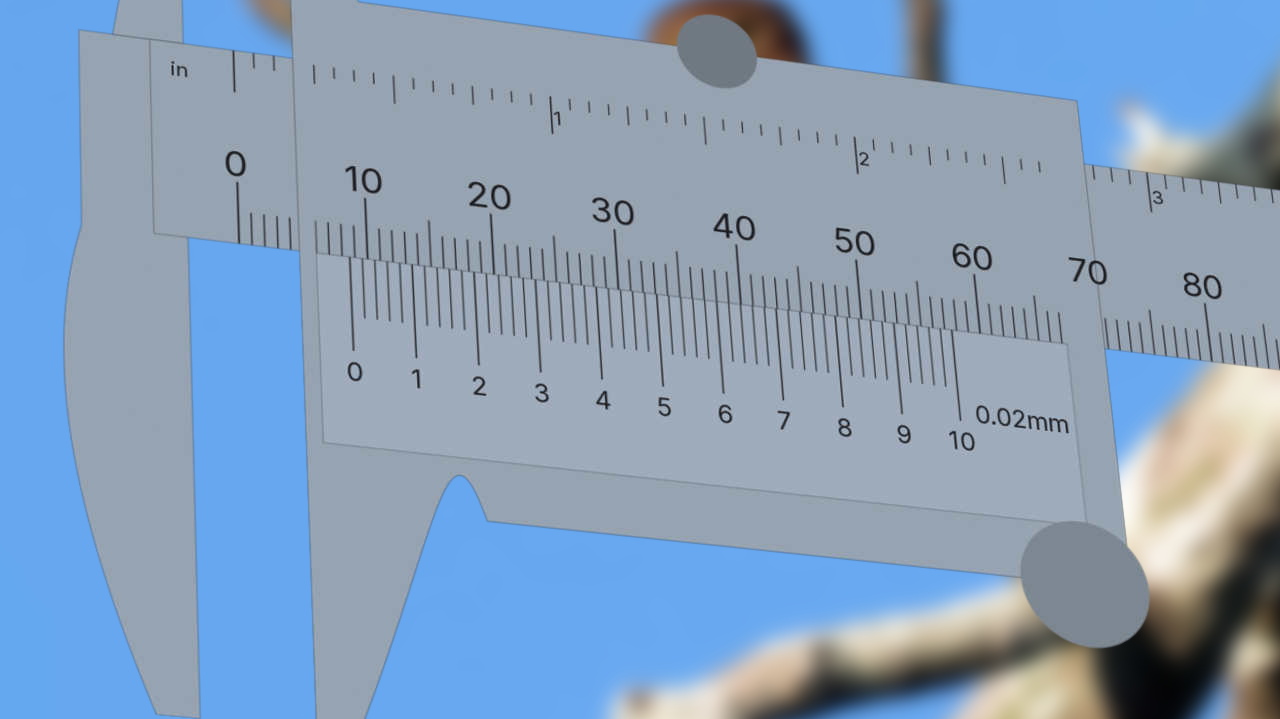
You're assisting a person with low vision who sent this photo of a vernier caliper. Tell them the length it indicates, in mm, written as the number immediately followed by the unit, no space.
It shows 8.6mm
